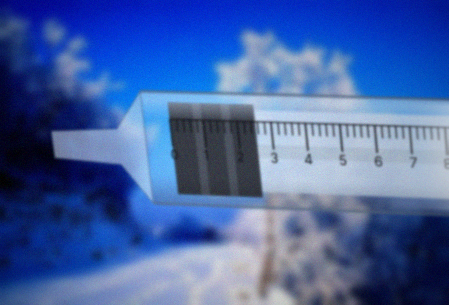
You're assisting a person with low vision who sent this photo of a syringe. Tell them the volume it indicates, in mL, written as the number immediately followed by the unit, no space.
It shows 0mL
